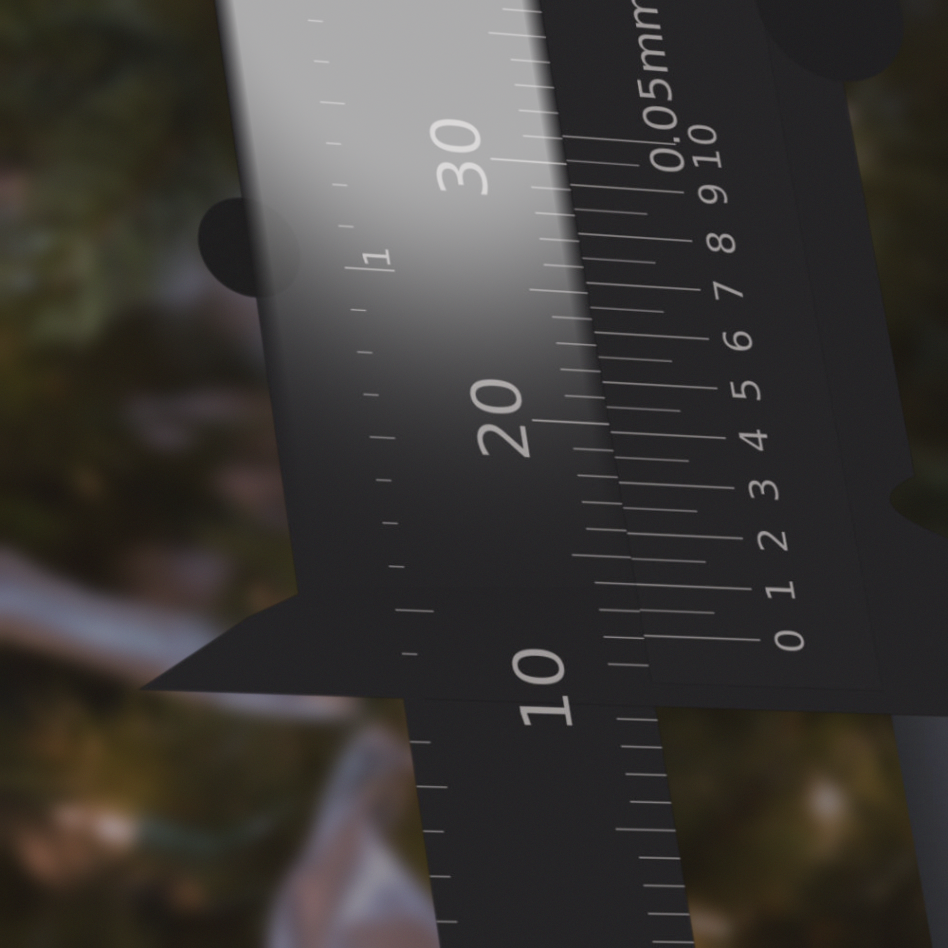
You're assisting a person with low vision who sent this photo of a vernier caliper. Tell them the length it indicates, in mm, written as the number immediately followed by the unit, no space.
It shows 12.10mm
